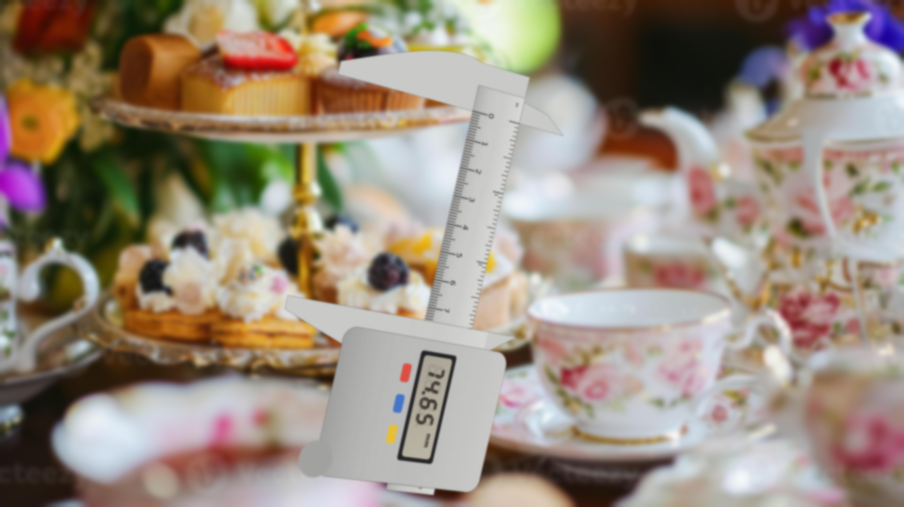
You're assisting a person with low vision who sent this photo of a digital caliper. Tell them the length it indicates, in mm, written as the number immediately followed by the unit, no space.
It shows 74.65mm
